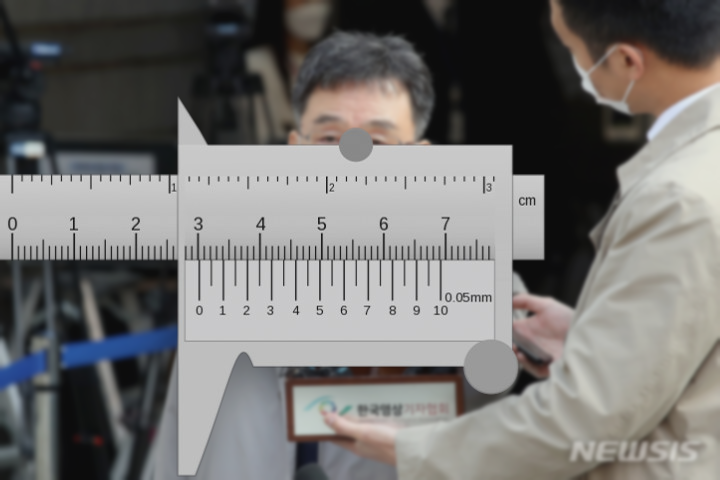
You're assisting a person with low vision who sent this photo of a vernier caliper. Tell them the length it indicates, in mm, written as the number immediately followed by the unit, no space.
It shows 30.2mm
